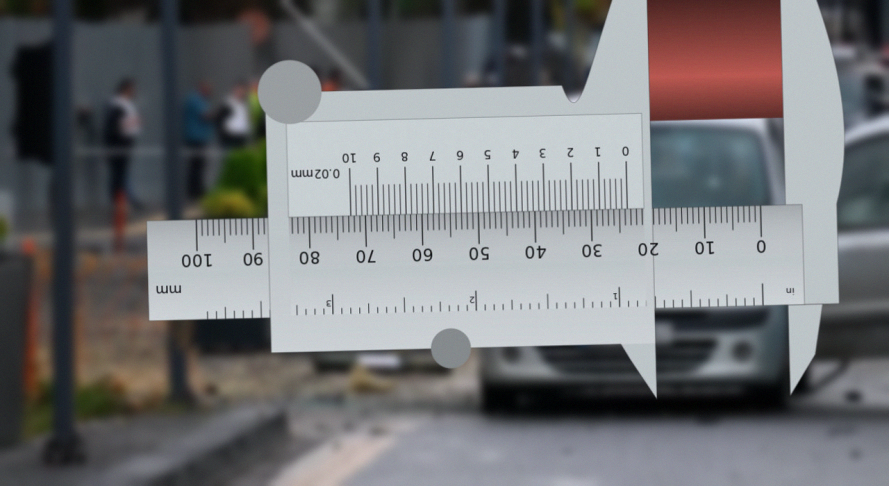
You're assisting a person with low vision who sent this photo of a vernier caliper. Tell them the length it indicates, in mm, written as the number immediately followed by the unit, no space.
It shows 23.6mm
